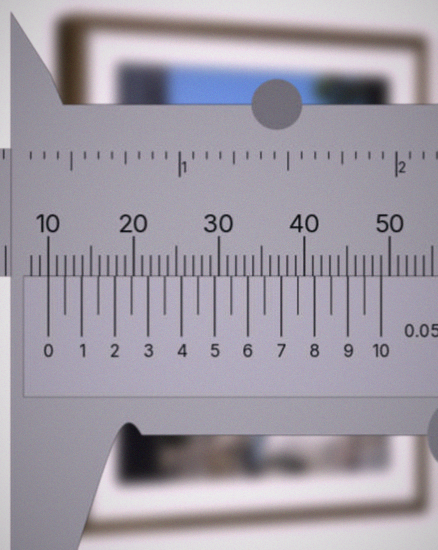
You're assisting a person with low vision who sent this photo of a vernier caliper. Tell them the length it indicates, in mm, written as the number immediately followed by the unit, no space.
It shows 10.0mm
